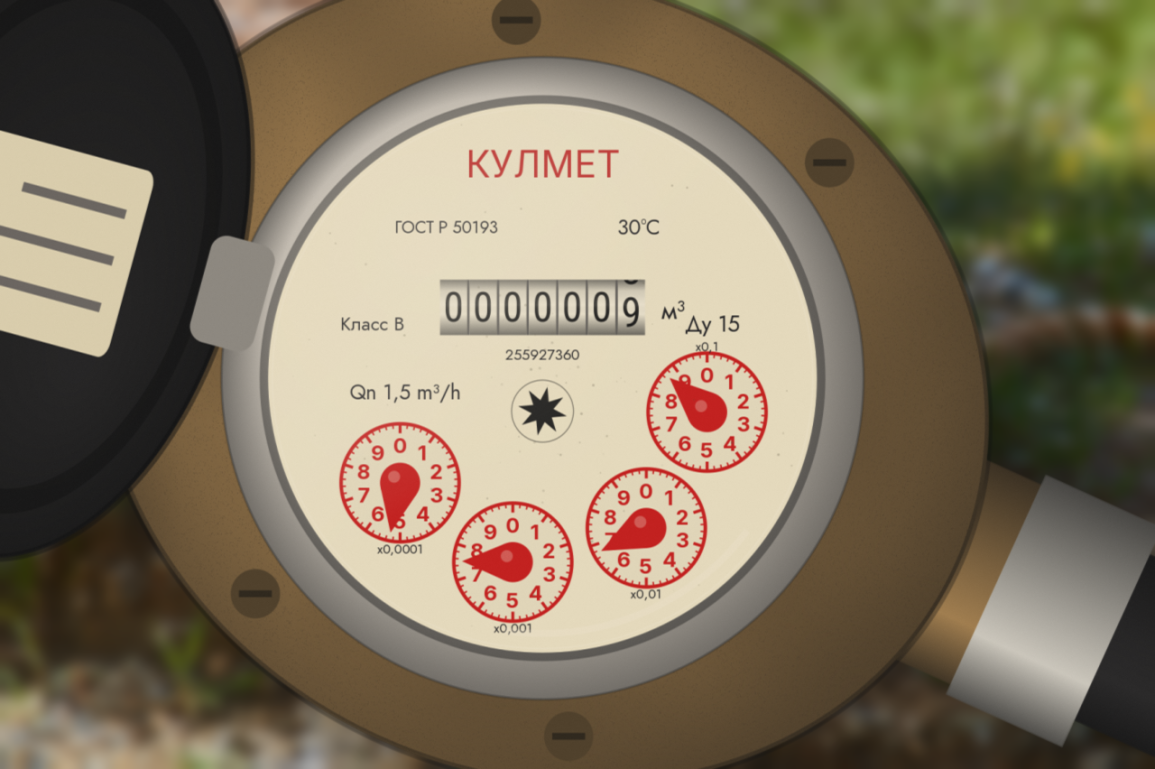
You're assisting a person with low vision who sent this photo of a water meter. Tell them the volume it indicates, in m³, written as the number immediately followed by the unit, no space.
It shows 8.8675m³
